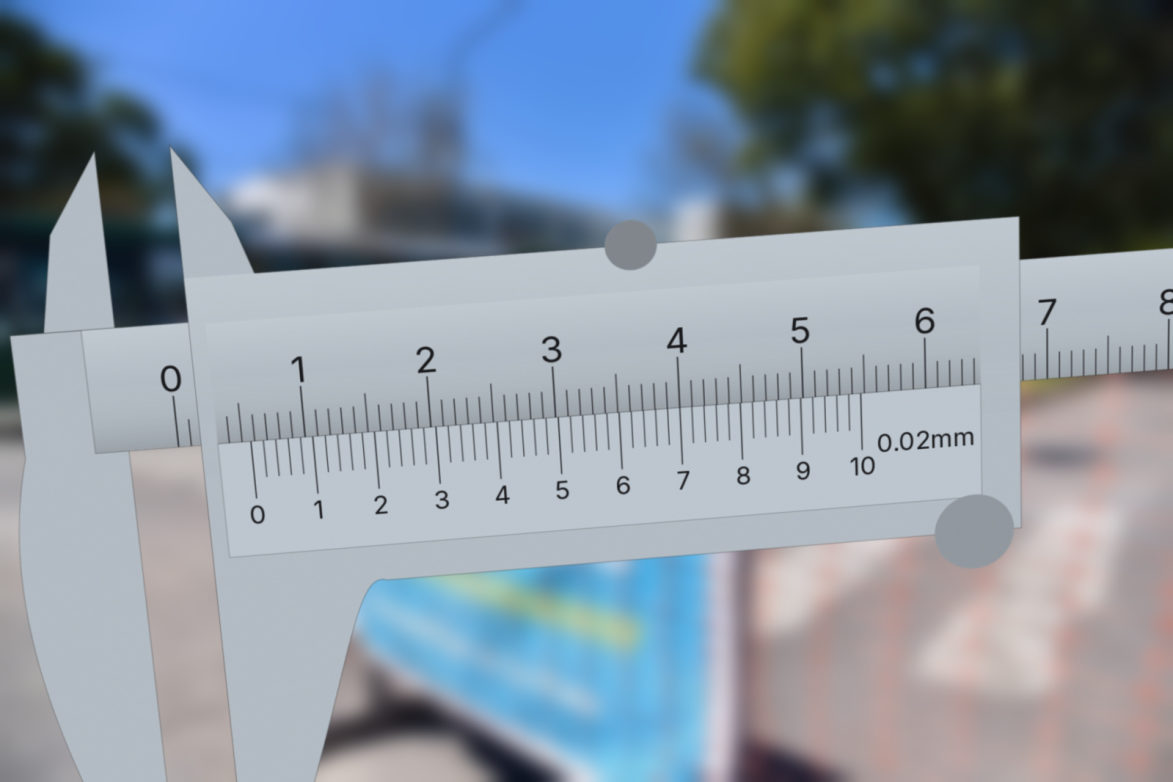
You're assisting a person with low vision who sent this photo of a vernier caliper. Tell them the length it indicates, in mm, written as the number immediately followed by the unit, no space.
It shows 5.7mm
